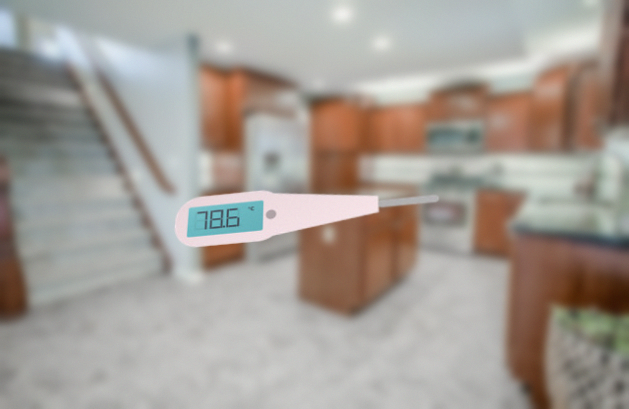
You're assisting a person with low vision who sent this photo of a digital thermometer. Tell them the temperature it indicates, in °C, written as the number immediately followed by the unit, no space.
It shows 78.6°C
